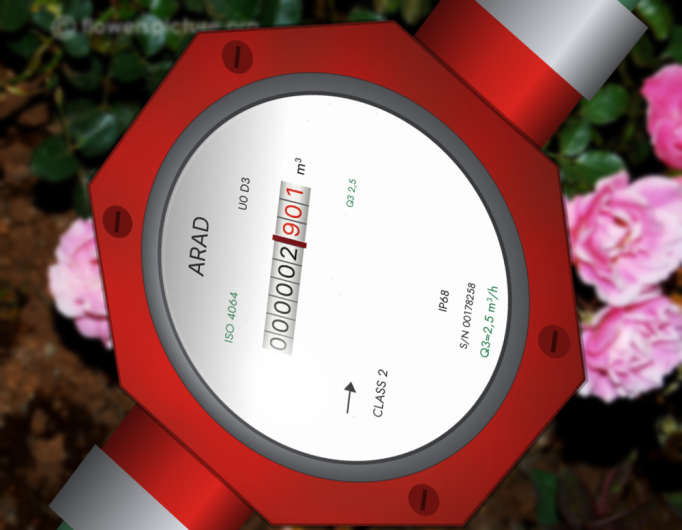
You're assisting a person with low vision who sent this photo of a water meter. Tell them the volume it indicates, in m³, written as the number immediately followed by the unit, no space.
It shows 2.901m³
